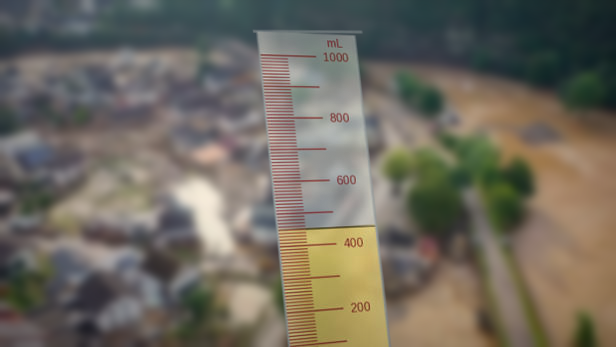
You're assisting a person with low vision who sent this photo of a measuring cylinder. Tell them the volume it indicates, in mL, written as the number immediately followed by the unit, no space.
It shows 450mL
